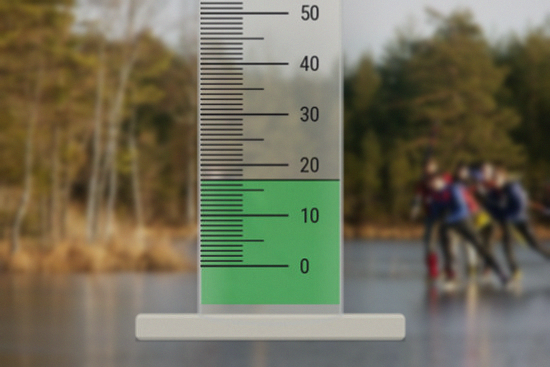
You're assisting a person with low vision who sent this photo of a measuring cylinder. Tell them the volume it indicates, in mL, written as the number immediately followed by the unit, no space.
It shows 17mL
